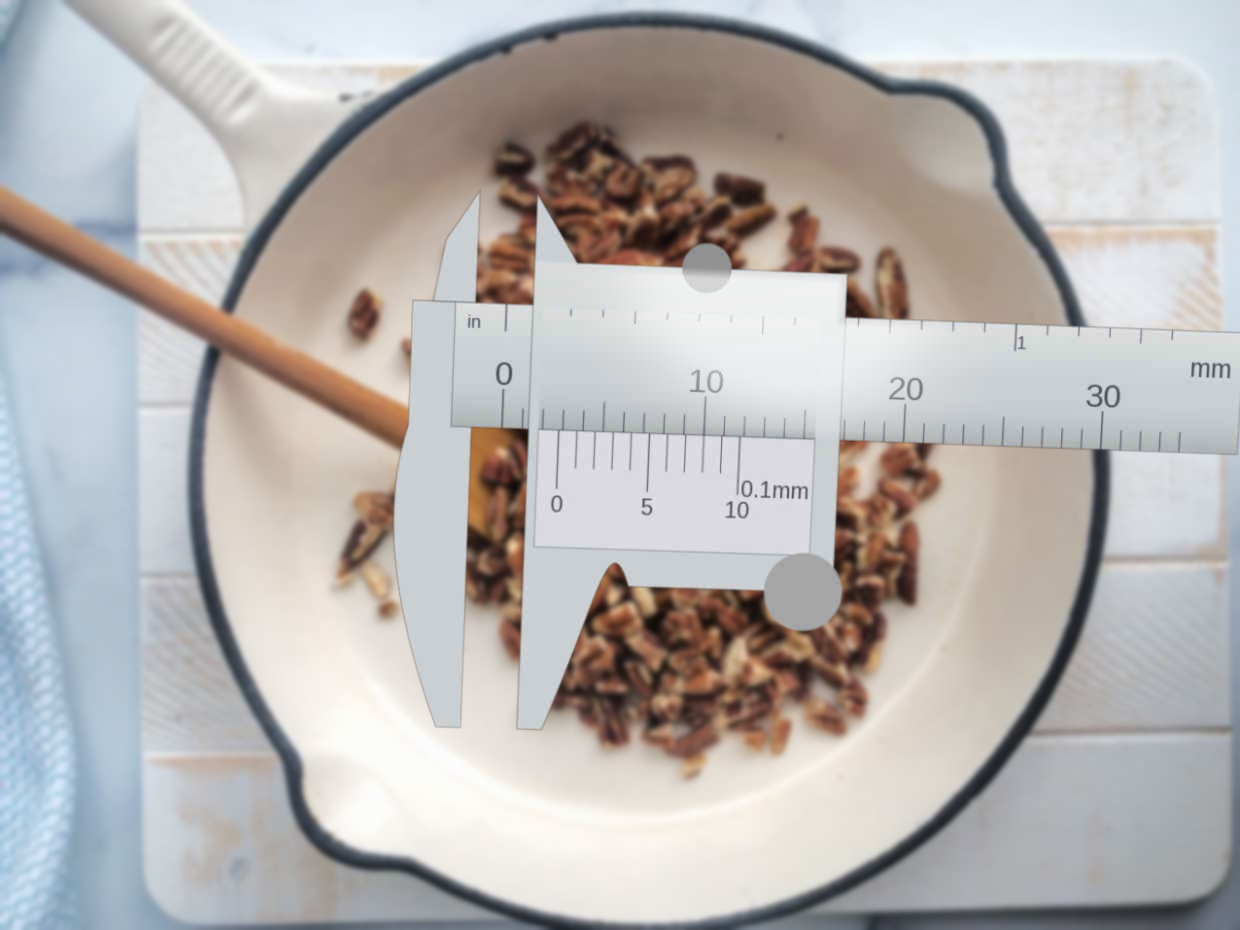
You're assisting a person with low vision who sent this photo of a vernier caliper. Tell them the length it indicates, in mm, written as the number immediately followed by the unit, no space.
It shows 2.8mm
